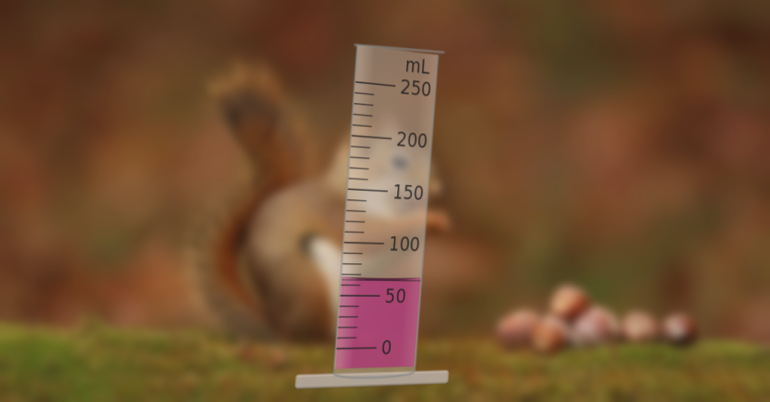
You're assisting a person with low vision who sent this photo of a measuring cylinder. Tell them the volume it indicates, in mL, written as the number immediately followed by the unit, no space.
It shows 65mL
